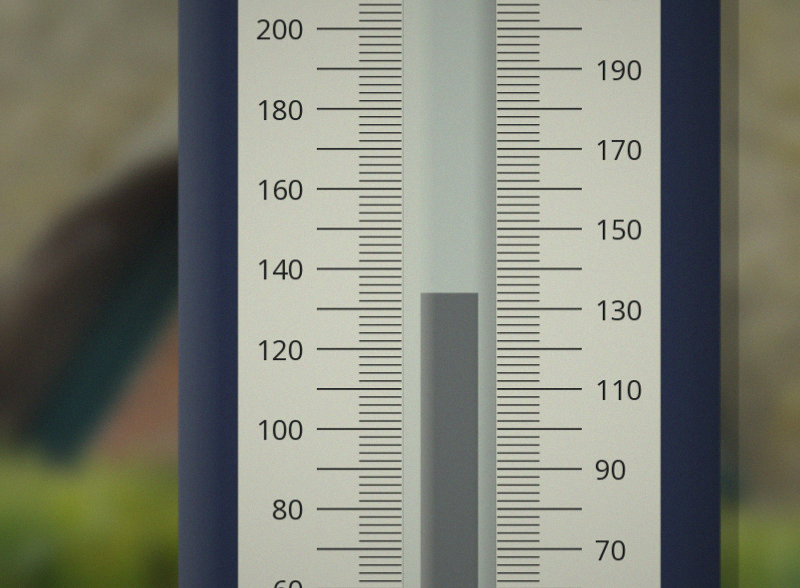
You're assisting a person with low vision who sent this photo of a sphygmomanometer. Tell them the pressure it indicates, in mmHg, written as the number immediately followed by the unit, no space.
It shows 134mmHg
